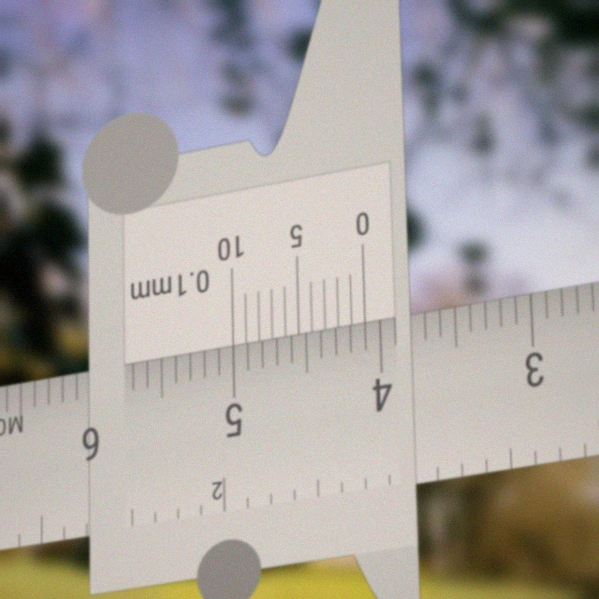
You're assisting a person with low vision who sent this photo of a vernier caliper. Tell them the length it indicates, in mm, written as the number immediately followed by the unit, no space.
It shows 41.0mm
